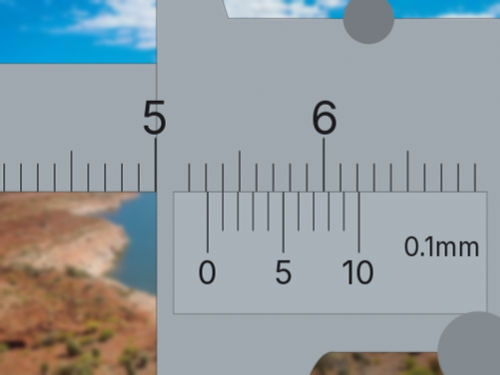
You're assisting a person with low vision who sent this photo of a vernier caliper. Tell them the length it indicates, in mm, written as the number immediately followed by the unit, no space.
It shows 53.1mm
